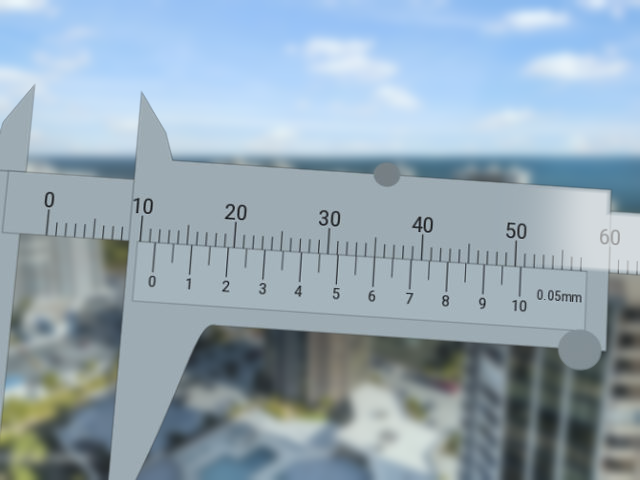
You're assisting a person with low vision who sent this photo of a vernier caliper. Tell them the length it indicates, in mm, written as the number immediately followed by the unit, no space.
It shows 11.6mm
